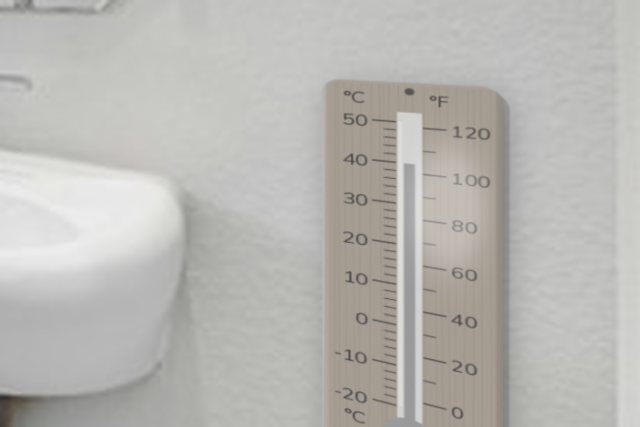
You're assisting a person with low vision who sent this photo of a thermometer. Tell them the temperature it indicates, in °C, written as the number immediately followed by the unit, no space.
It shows 40°C
